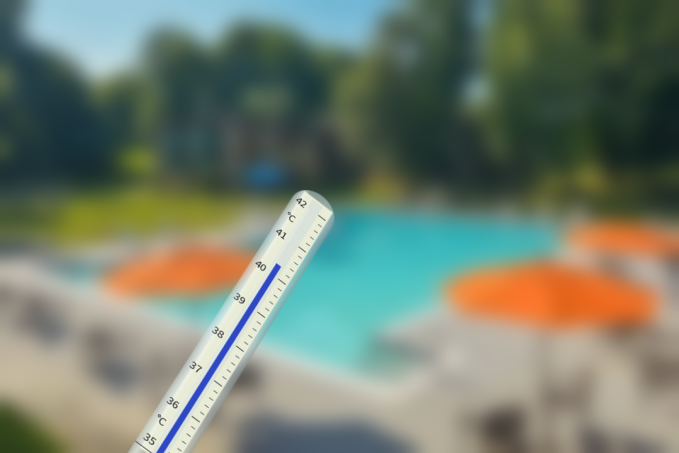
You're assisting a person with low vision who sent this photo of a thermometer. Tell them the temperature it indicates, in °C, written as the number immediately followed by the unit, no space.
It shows 40.3°C
